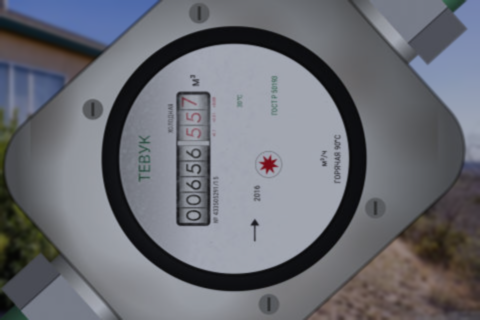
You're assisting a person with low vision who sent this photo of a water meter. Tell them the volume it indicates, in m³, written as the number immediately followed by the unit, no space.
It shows 656.557m³
